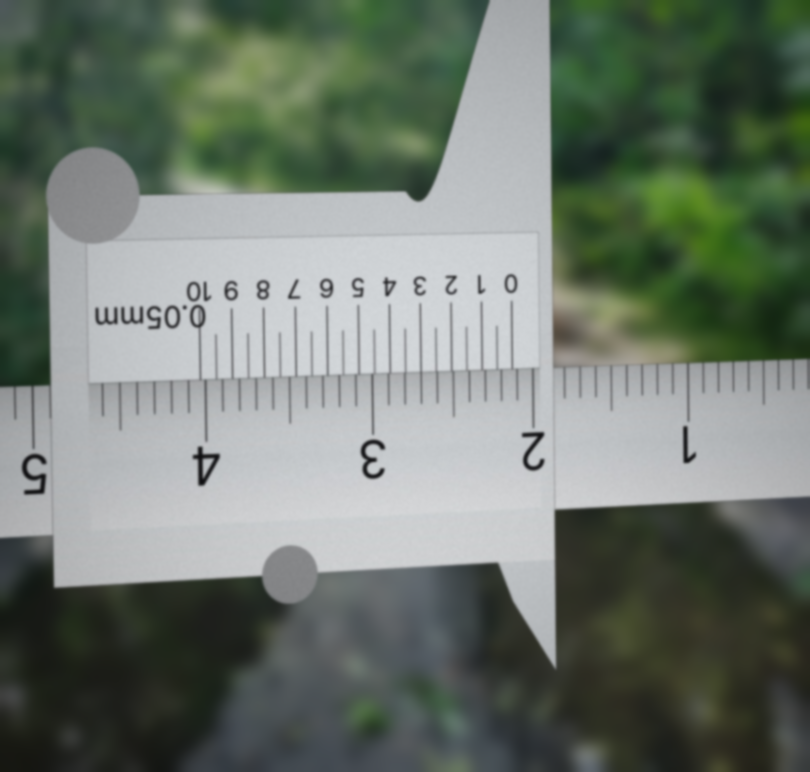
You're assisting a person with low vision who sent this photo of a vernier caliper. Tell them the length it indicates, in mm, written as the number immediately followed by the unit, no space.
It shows 21.3mm
